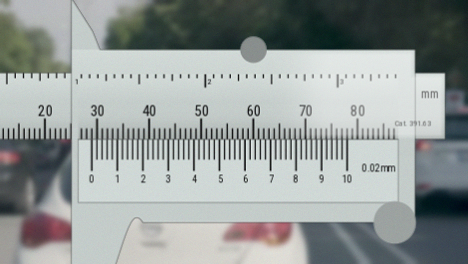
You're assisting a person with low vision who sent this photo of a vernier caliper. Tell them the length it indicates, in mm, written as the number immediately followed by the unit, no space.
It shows 29.0mm
